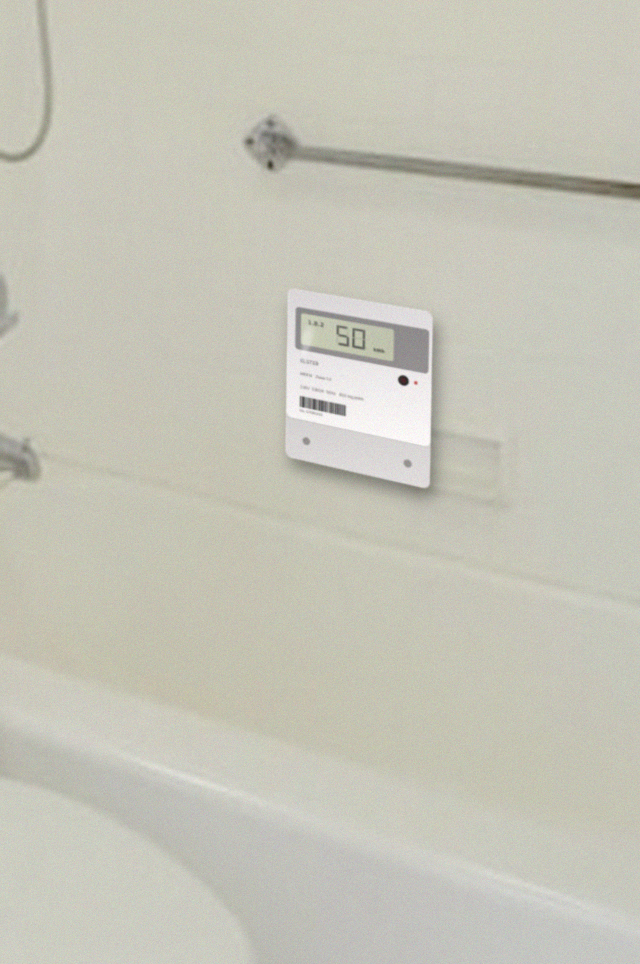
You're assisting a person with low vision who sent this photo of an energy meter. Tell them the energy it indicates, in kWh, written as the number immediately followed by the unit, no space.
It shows 50kWh
